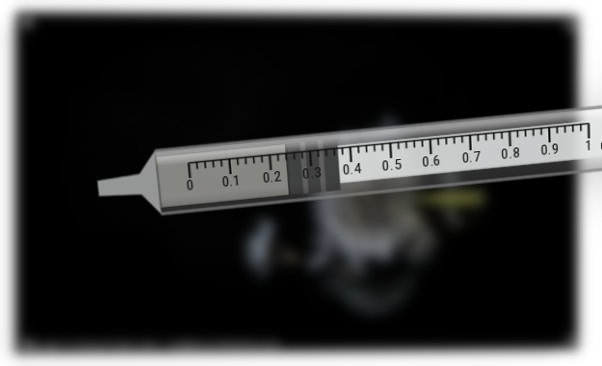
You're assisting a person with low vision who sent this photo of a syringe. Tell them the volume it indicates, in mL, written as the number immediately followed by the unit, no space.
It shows 0.24mL
